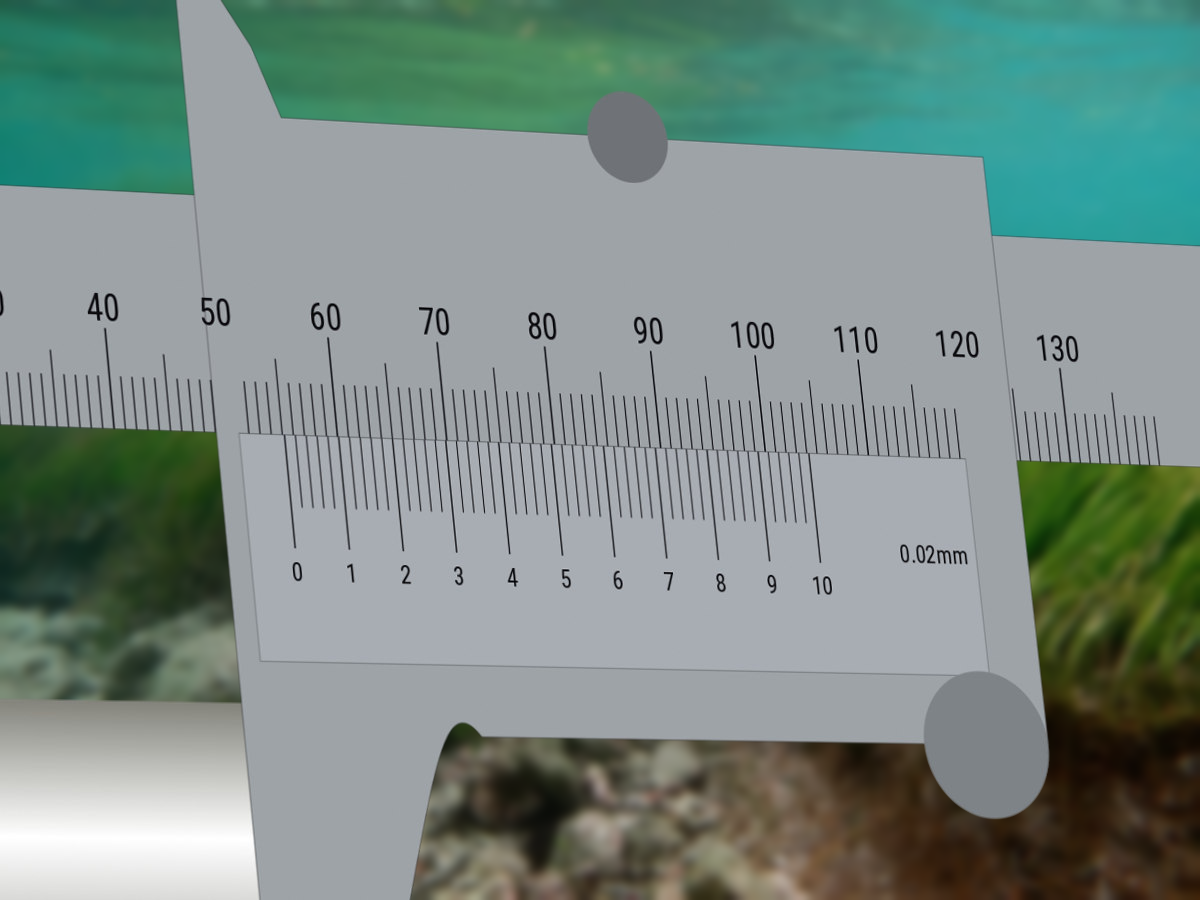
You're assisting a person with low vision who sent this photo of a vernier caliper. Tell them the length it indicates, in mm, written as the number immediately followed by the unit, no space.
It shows 55.2mm
